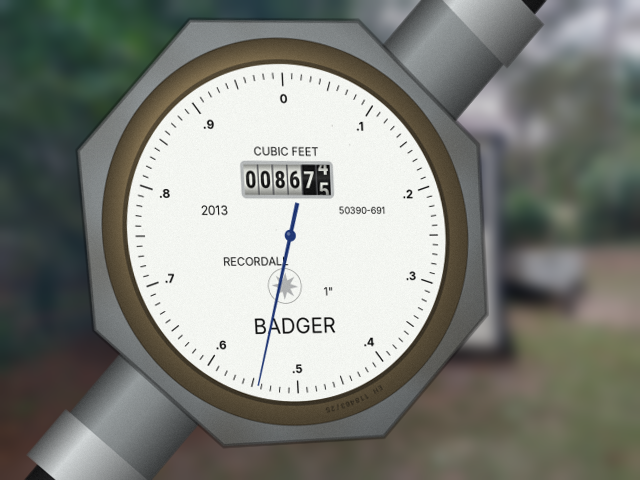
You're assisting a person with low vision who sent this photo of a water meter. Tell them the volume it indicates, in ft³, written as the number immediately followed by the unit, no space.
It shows 8674.54ft³
